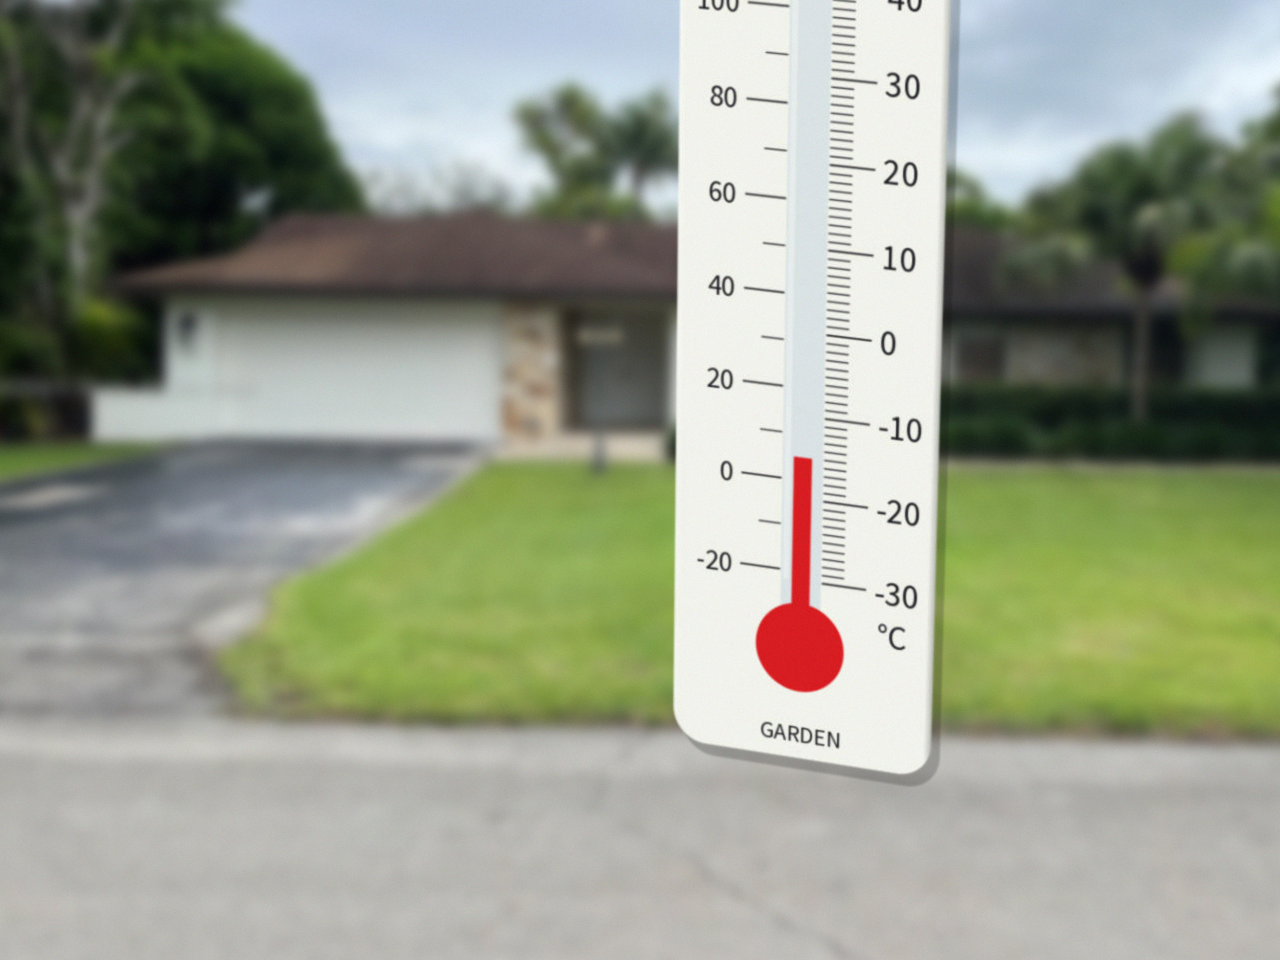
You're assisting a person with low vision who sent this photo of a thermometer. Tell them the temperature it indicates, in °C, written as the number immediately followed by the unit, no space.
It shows -15°C
